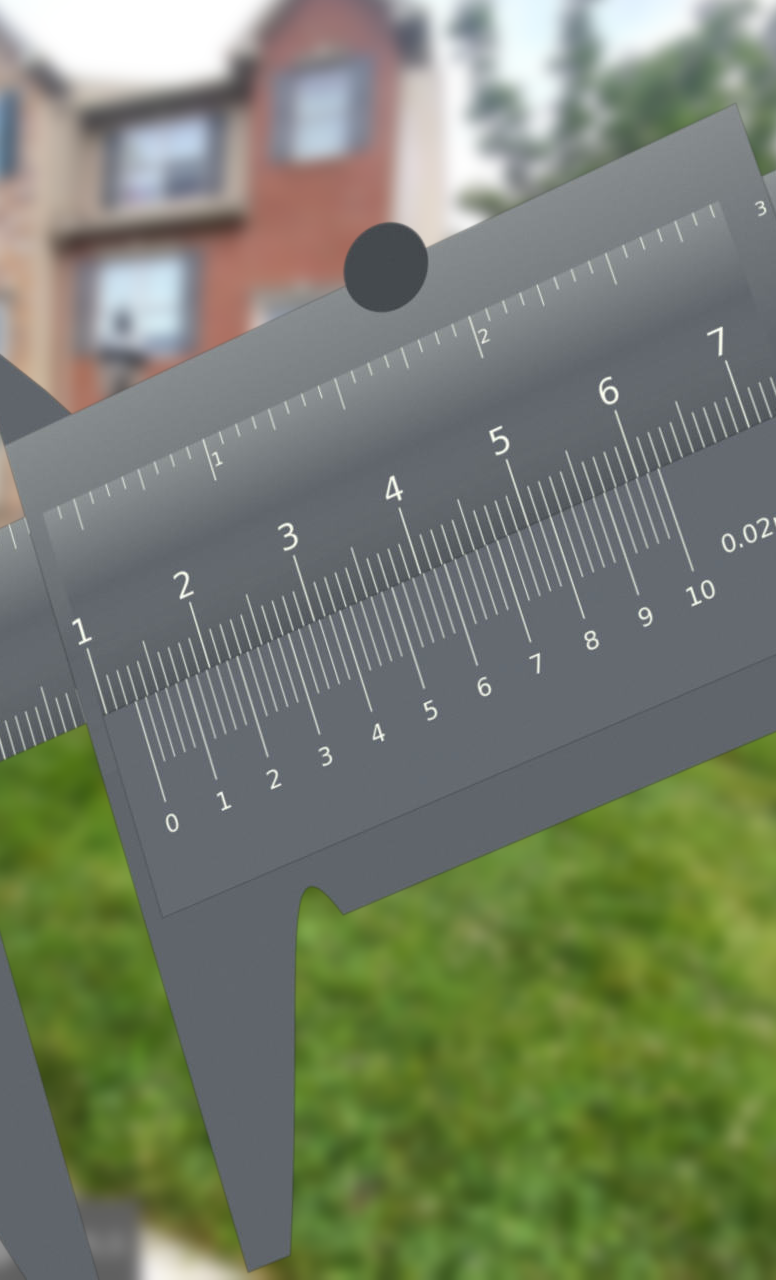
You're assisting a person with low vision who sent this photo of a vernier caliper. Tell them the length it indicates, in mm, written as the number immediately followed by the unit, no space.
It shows 12.8mm
